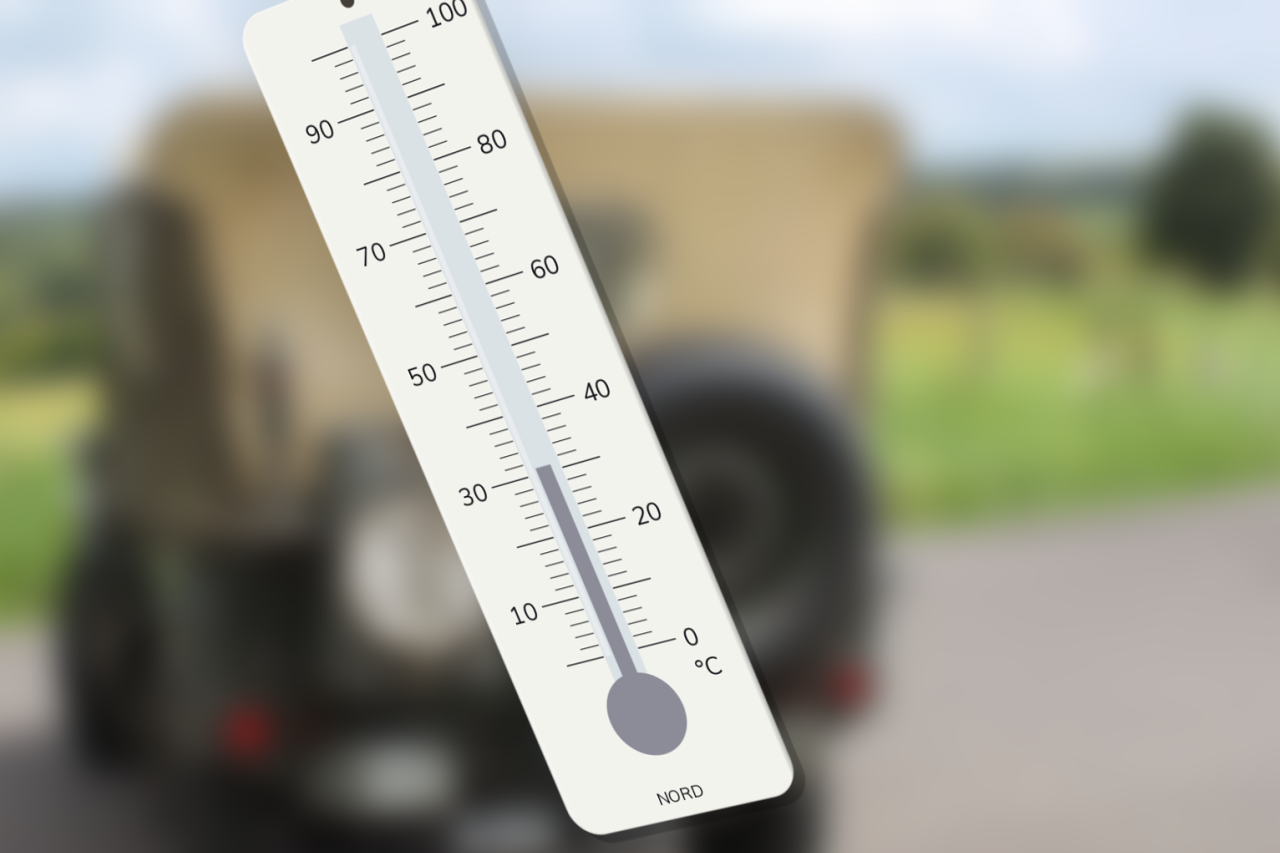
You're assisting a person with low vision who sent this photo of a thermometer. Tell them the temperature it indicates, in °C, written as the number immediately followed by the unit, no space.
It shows 31°C
